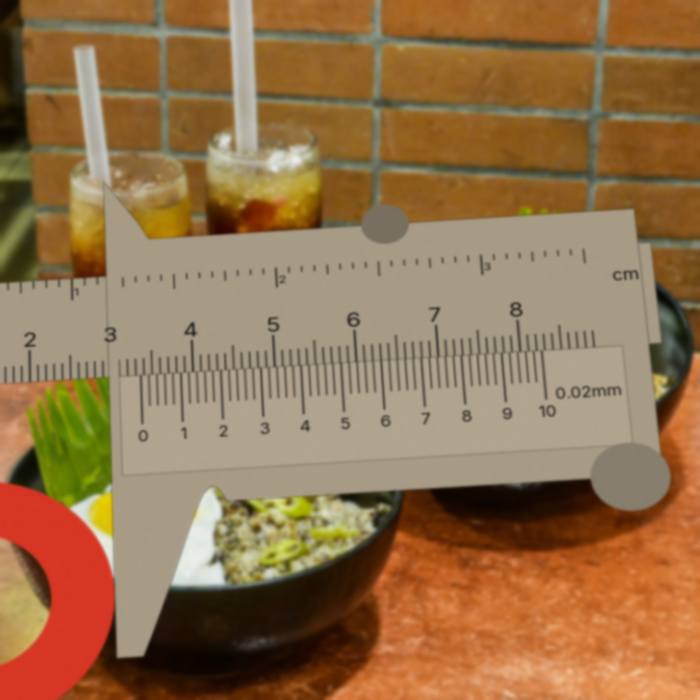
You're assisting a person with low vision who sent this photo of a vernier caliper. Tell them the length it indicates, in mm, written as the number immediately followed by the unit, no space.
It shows 33.6mm
